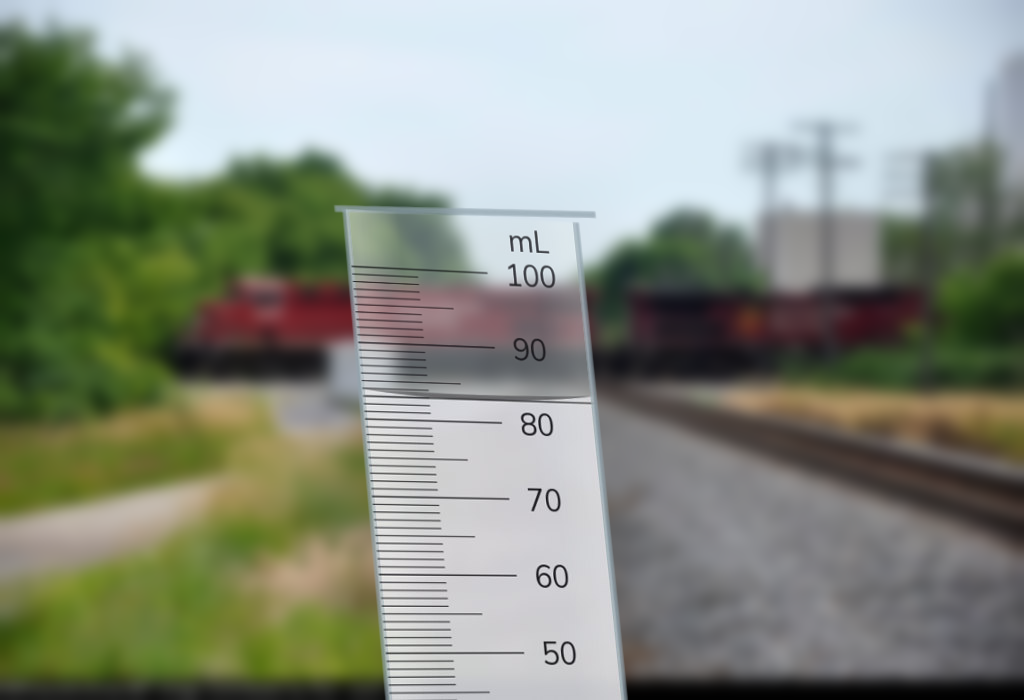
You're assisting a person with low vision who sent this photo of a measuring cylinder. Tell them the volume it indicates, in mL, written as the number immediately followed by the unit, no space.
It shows 83mL
